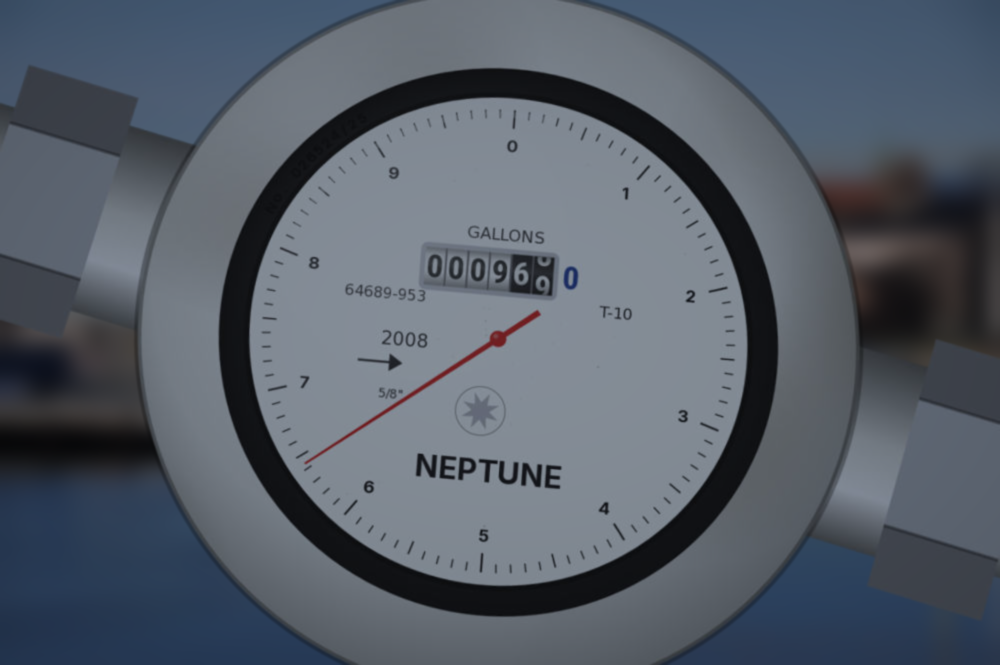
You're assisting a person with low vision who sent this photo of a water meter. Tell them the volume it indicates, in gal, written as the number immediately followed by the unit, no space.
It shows 9686.4gal
